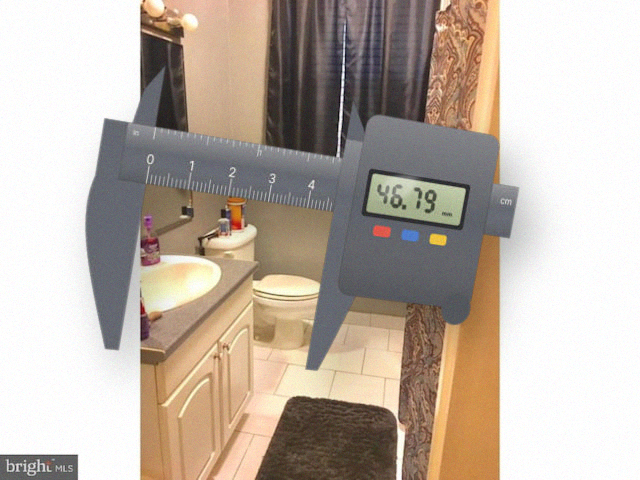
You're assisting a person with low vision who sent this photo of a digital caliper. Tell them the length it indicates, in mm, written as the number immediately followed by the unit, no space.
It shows 46.79mm
